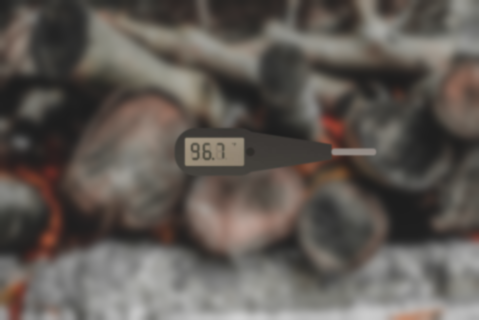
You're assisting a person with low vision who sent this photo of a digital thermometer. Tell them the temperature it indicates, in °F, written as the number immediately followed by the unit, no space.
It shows 96.7°F
